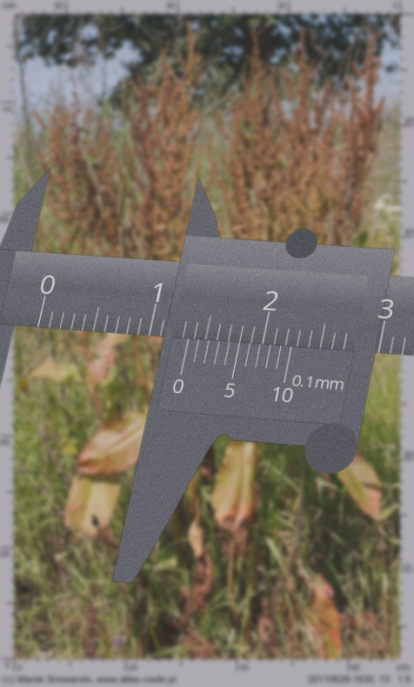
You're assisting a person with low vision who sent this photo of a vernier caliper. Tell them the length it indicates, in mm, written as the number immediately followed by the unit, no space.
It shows 13.5mm
